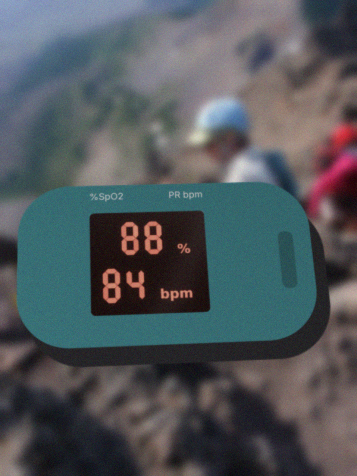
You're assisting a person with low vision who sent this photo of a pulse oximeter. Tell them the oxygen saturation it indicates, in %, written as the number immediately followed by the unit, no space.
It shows 88%
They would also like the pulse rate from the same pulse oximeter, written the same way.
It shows 84bpm
